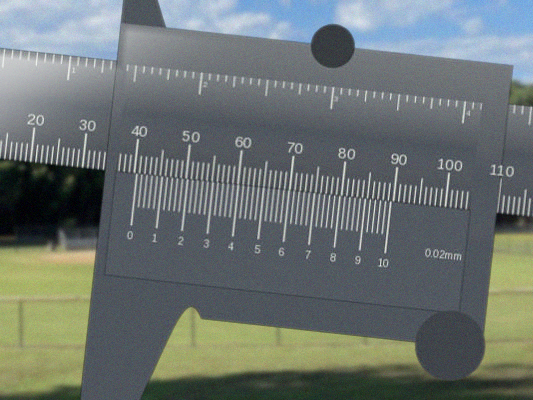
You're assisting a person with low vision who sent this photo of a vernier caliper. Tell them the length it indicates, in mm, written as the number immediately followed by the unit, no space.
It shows 40.5mm
